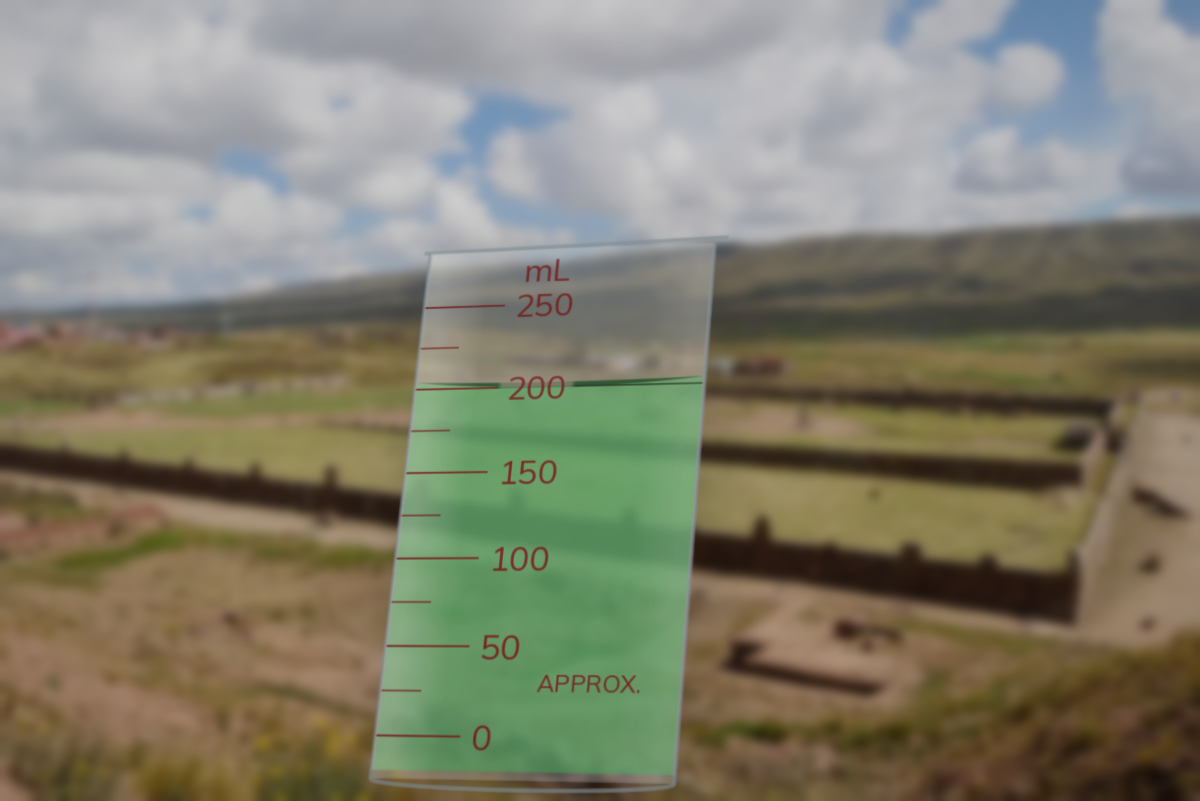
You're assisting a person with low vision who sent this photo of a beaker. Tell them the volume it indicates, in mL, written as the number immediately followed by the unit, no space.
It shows 200mL
